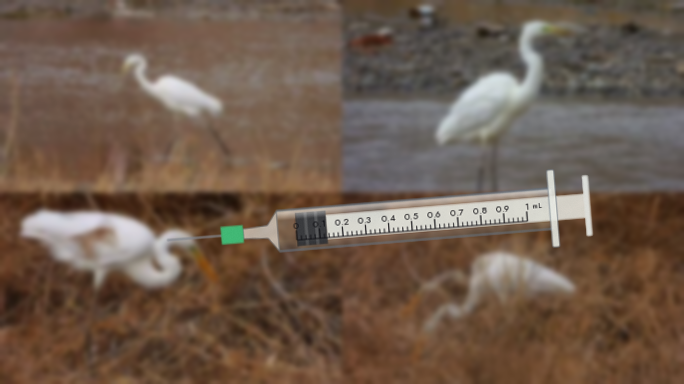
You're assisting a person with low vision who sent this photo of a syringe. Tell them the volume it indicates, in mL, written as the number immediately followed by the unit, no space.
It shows 0mL
